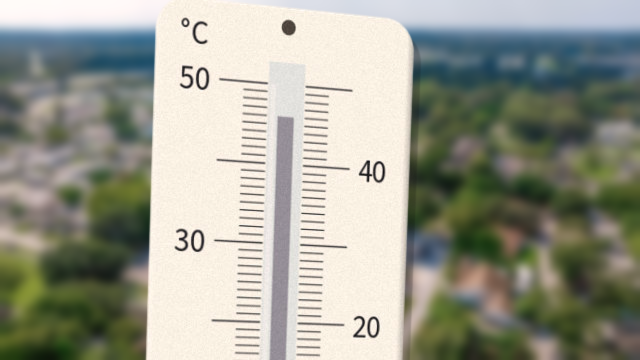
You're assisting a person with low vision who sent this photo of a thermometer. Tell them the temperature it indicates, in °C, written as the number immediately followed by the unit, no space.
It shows 46°C
